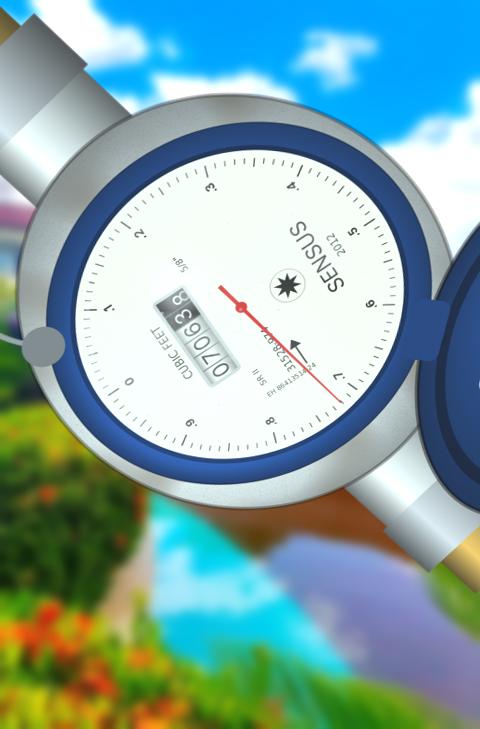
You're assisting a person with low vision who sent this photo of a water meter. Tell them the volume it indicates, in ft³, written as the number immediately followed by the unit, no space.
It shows 70637.72ft³
